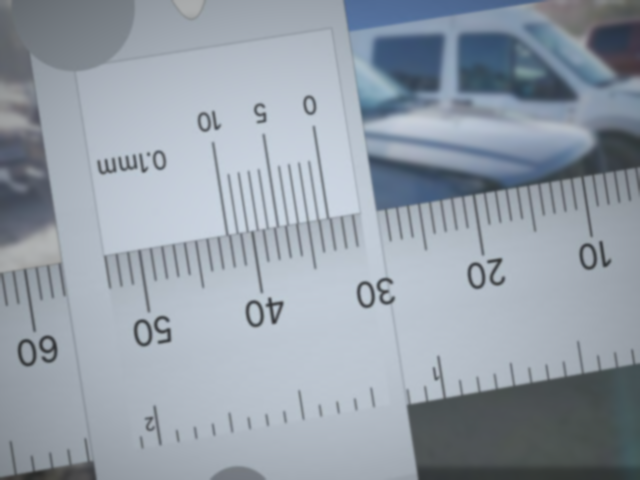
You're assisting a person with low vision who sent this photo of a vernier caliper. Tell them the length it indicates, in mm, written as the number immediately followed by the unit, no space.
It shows 33.2mm
